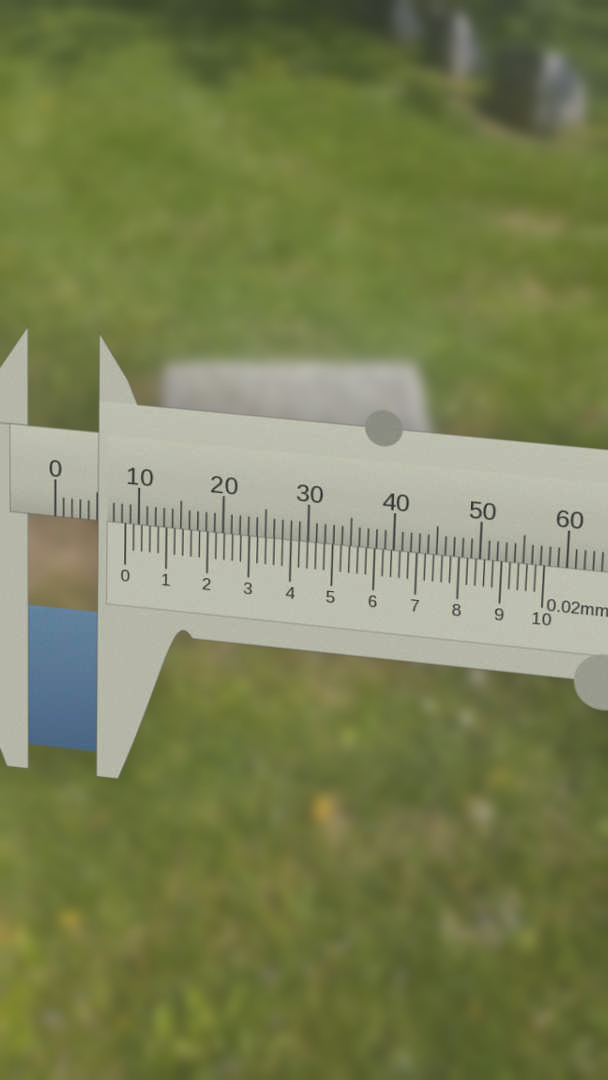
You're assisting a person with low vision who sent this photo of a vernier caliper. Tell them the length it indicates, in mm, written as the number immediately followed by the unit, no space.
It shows 8.4mm
